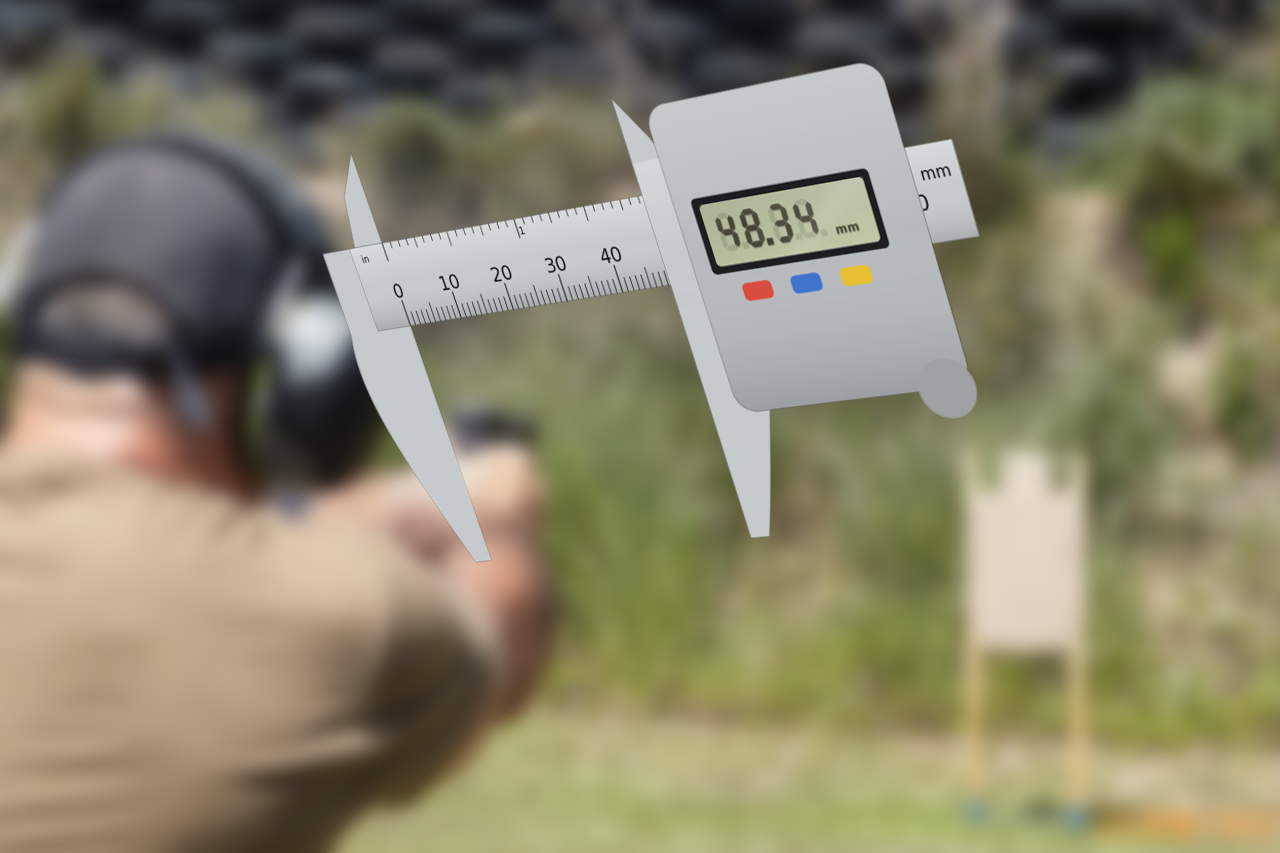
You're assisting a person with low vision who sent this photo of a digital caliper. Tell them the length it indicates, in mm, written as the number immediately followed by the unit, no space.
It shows 48.34mm
